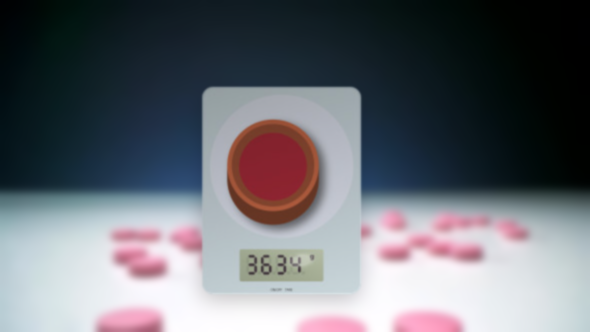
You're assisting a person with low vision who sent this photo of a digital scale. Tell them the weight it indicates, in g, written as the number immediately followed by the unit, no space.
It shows 3634g
